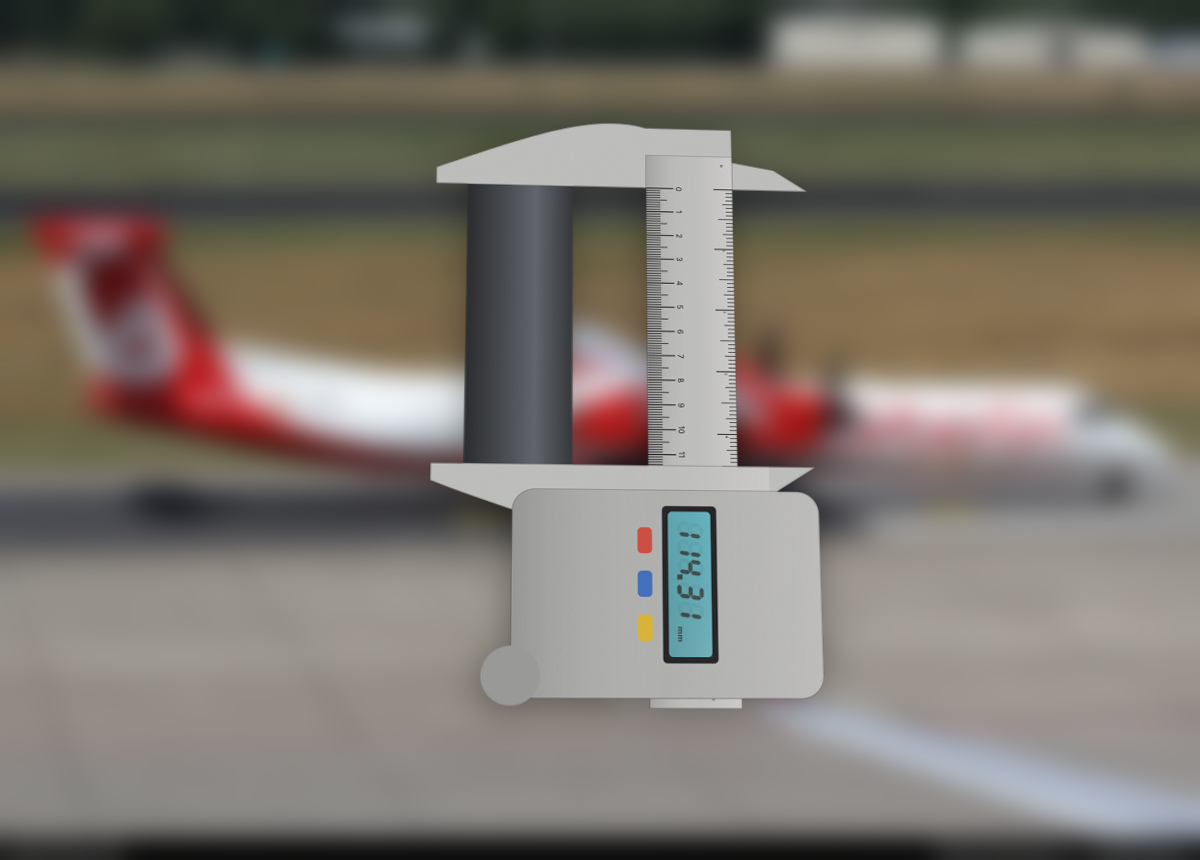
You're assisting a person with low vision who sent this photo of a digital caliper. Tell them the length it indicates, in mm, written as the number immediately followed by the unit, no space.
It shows 114.31mm
